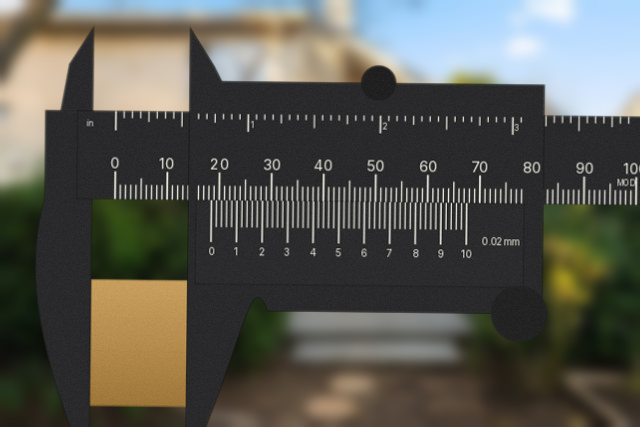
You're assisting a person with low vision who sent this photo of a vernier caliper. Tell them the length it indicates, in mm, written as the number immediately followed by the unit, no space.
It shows 18.5mm
